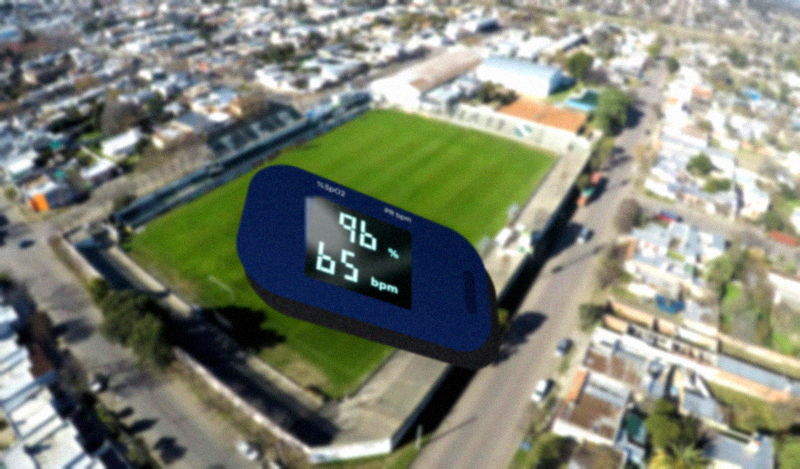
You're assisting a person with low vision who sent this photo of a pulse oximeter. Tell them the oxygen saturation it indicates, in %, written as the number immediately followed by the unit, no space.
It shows 96%
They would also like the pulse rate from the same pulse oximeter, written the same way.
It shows 65bpm
